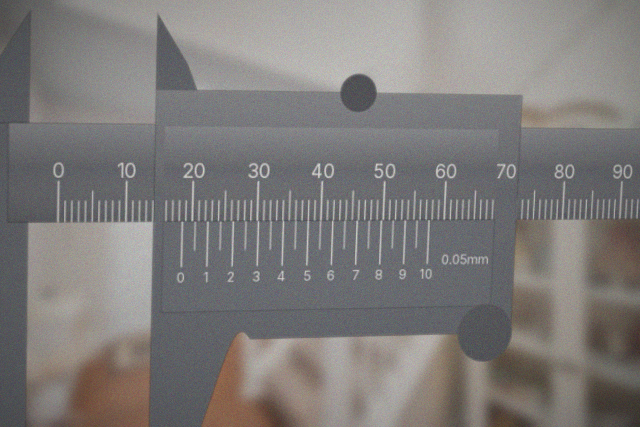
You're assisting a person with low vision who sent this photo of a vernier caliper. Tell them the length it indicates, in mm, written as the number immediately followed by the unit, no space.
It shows 18.5mm
